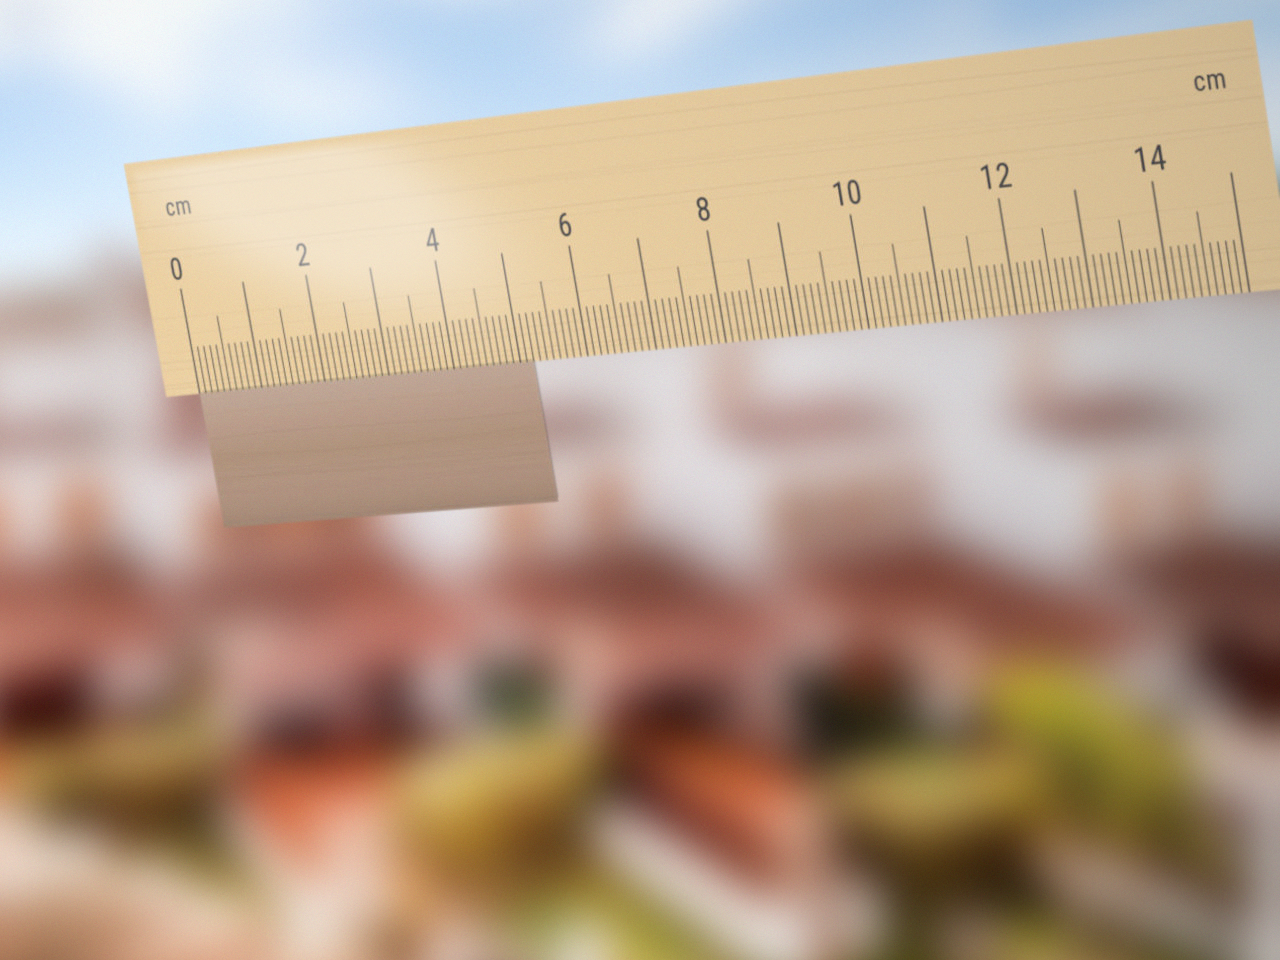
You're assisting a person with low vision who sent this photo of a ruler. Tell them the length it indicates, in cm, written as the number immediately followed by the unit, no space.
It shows 5.2cm
